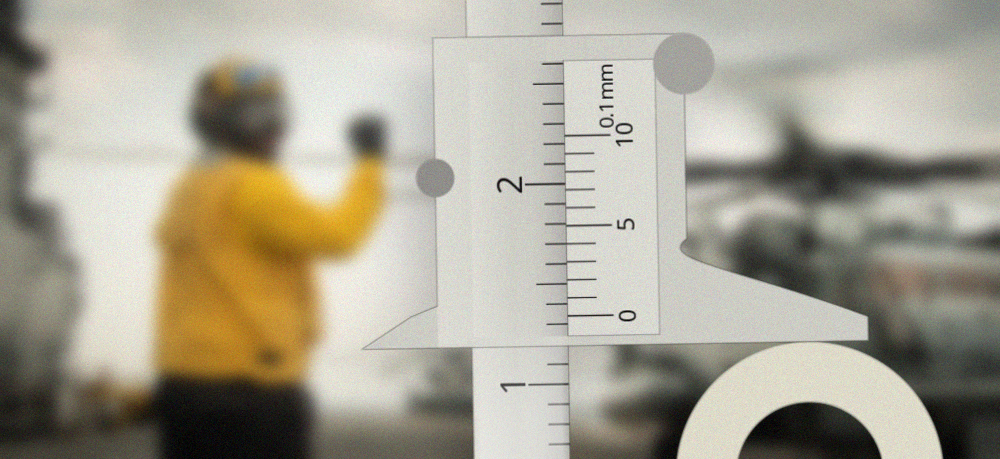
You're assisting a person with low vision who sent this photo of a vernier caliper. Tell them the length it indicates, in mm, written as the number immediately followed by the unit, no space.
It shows 13.4mm
